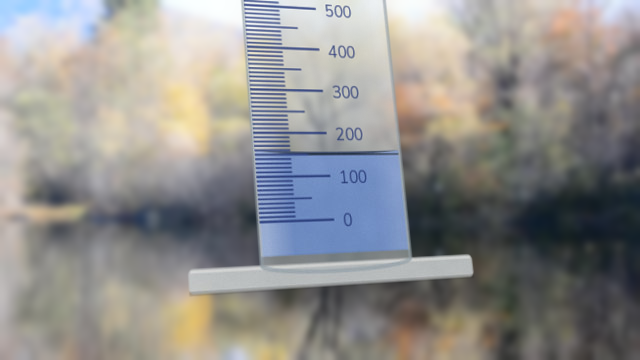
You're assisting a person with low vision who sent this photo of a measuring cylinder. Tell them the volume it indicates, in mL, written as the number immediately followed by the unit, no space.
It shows 150mL
